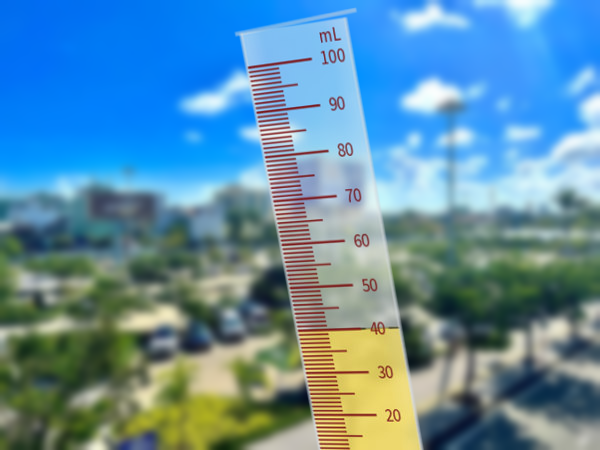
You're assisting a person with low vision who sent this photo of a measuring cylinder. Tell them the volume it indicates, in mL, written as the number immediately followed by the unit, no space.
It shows 40mL
